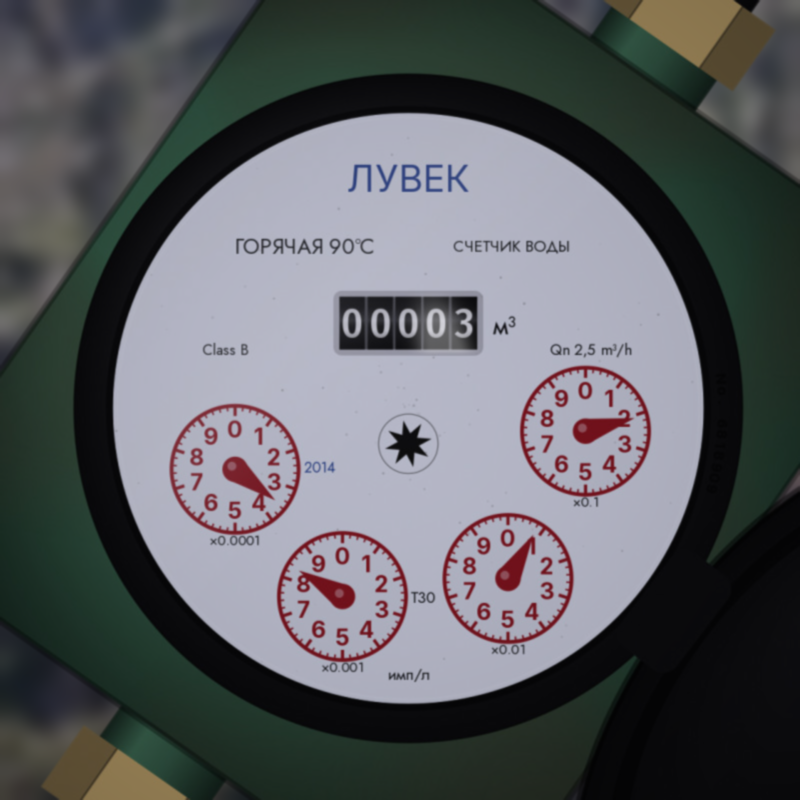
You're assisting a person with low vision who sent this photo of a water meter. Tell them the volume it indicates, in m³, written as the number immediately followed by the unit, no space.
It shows 3.2083m³
